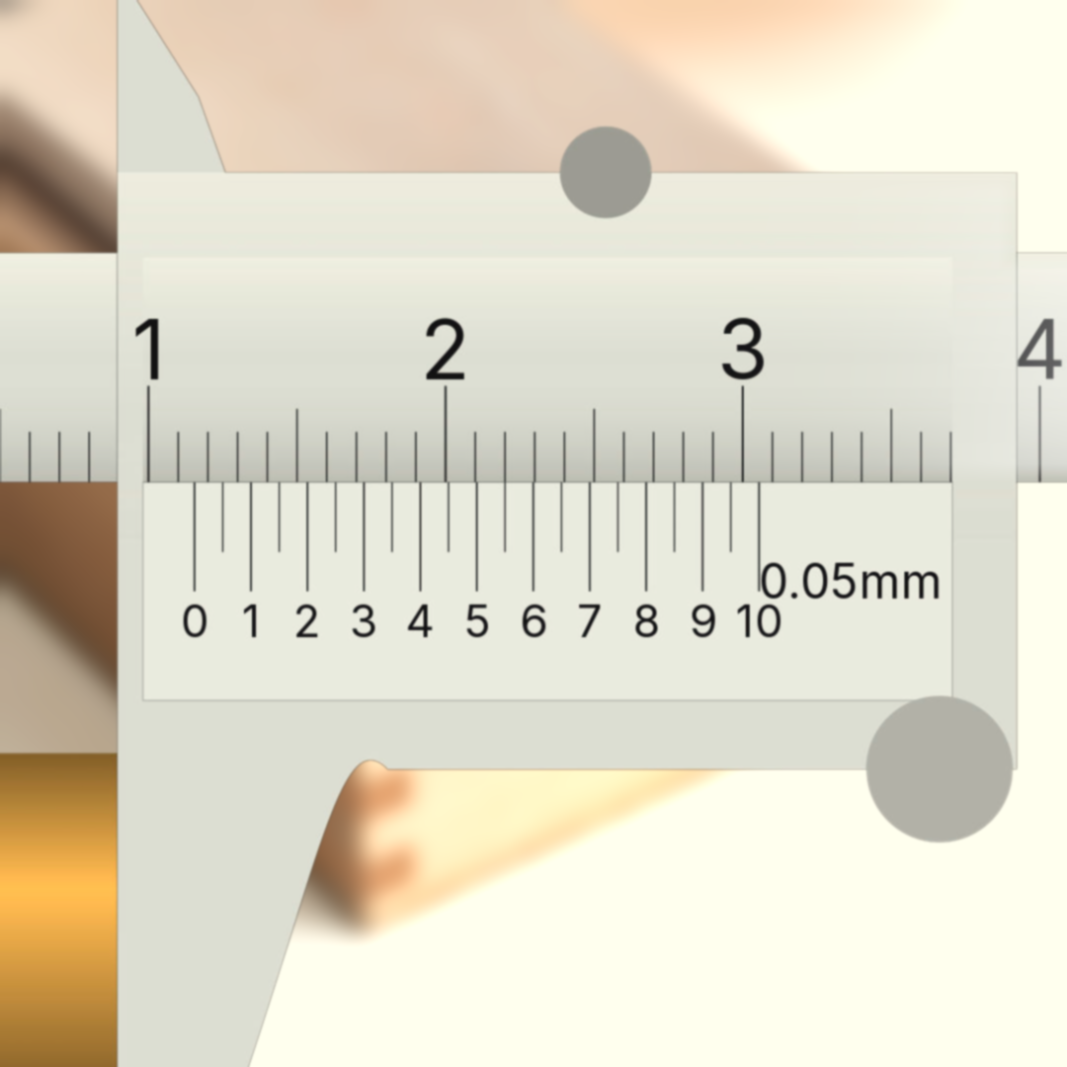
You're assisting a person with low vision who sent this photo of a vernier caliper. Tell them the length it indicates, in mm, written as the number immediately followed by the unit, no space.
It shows 11.55mm
